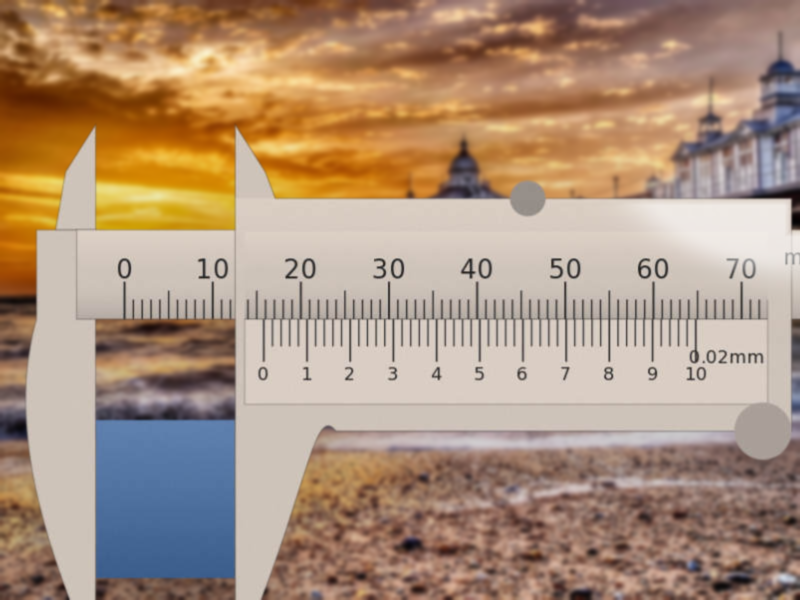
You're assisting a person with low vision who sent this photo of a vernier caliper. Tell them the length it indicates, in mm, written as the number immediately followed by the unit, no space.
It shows 15.8mm
